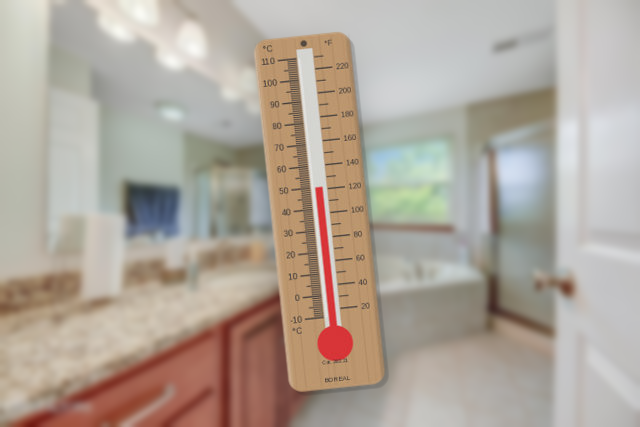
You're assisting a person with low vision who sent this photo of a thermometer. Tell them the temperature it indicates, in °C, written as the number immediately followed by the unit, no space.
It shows 50°C
